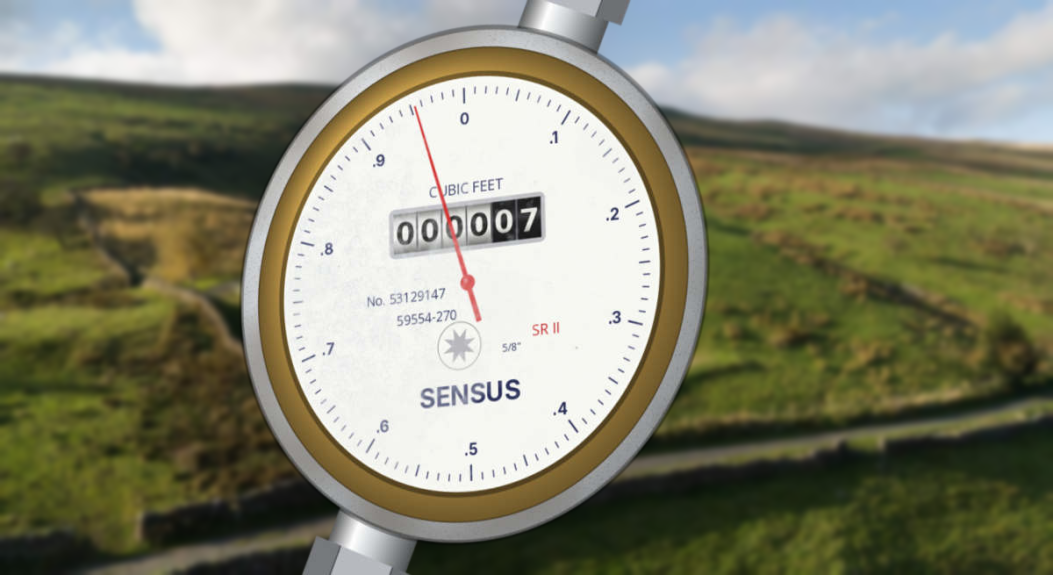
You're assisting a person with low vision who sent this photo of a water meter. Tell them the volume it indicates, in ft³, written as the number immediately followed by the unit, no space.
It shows 6.95ft³
